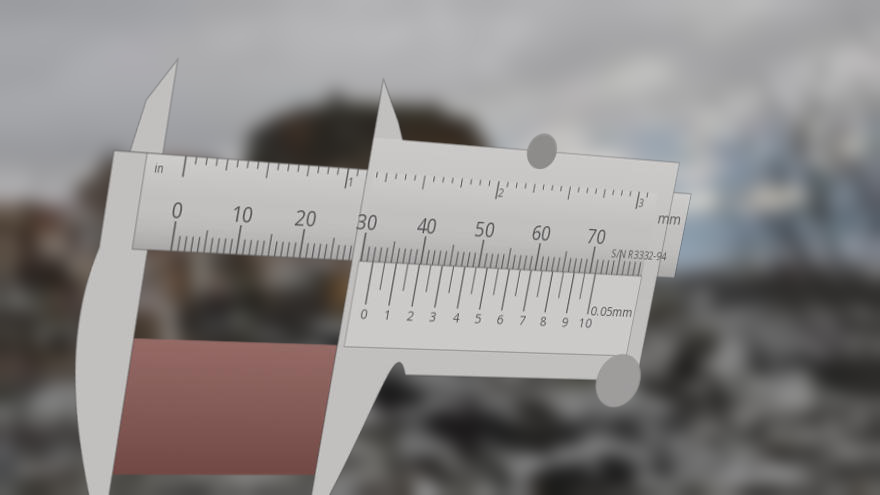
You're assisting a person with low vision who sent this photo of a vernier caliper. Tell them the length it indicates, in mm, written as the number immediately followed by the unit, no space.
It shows 32.0mm
